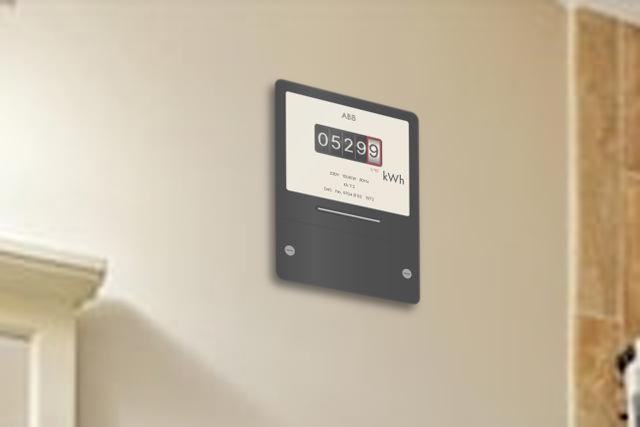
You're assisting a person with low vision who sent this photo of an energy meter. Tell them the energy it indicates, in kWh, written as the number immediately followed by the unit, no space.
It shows 529.9kWh
